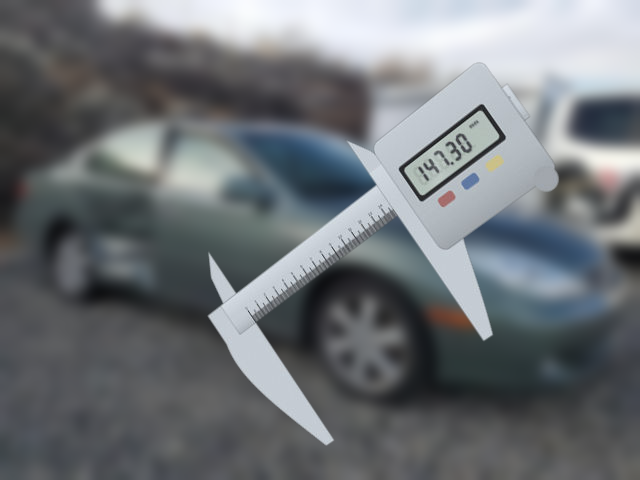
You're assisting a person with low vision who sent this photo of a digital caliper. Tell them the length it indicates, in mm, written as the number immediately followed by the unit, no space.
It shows 147.30mm
